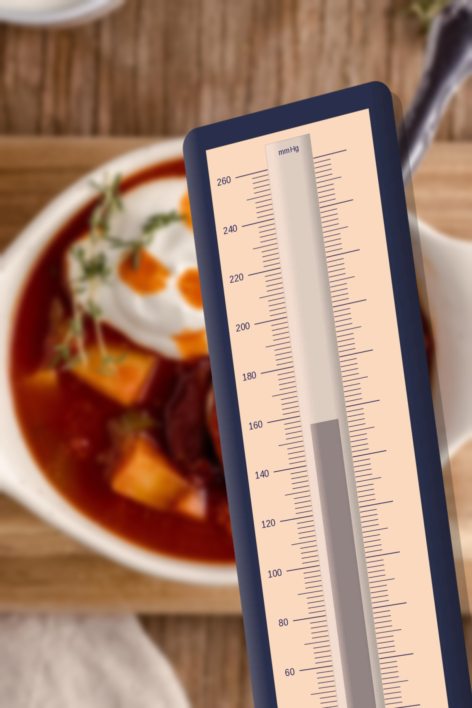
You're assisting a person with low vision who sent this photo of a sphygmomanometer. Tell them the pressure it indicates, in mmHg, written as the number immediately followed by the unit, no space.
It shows 156mmHg
